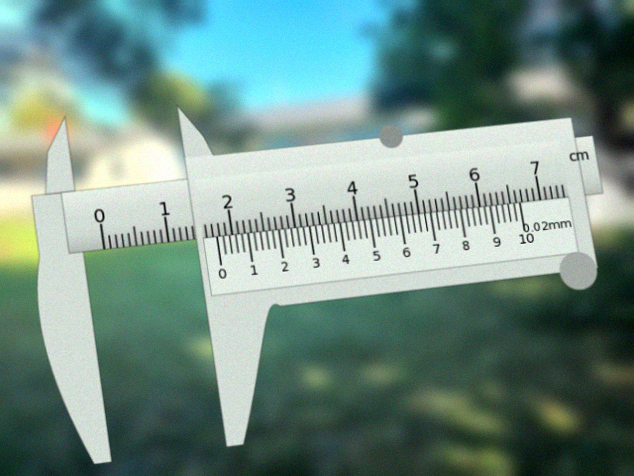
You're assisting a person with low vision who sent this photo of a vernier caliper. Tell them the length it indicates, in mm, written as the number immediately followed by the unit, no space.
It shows 17.6mm
